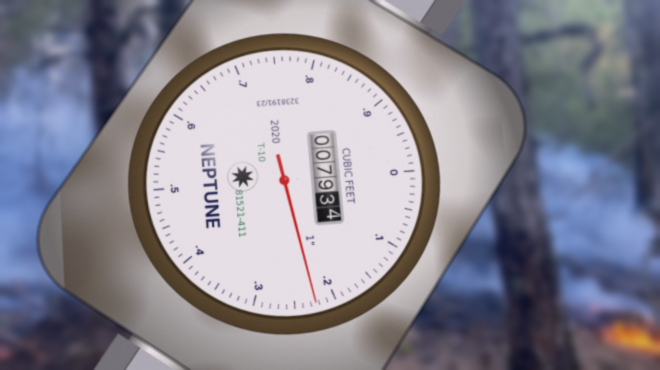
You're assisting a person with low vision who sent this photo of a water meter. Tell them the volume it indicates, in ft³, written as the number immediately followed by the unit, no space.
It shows 7934.22ft³
